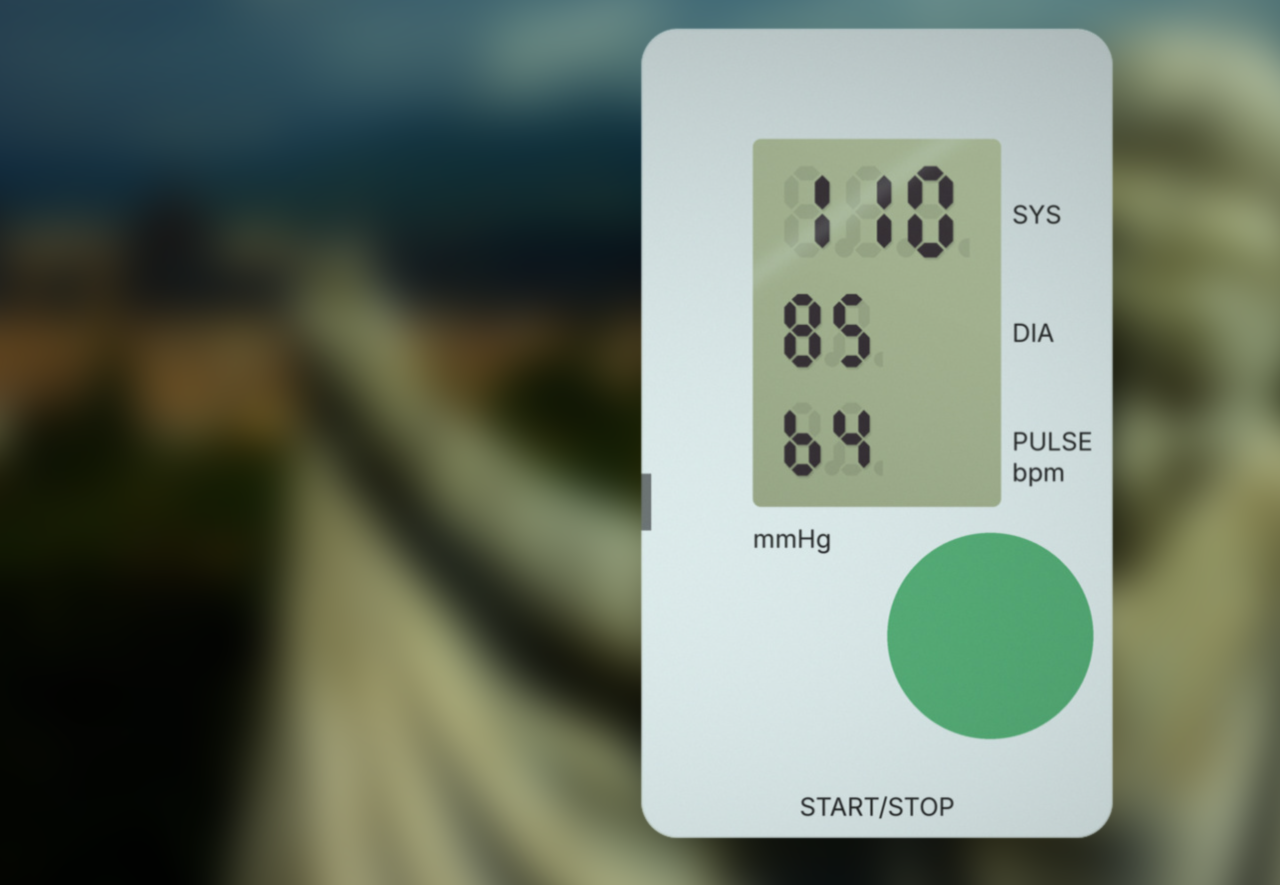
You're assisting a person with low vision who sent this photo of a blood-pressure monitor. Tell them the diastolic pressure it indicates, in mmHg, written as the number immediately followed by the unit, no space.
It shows 85mmHg
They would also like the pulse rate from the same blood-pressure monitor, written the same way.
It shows 64bpm
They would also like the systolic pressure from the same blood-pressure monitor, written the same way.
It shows 110mmHg
